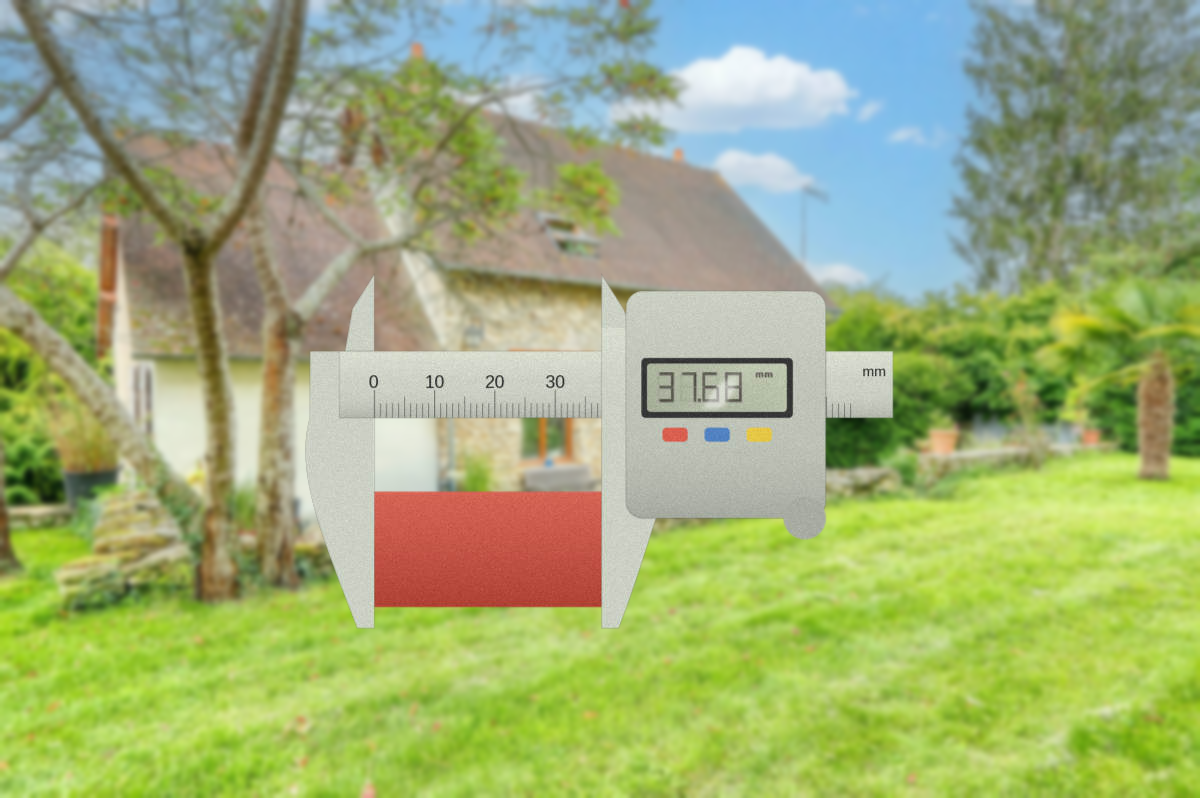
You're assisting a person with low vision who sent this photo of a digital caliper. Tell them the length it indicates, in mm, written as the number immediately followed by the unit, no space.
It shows 37.68mm
